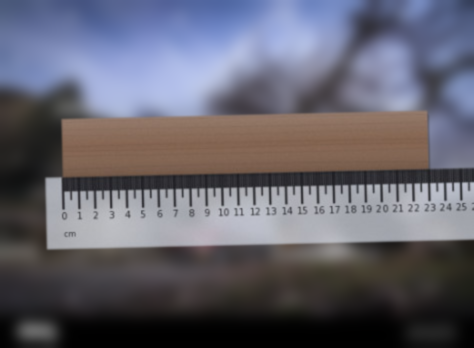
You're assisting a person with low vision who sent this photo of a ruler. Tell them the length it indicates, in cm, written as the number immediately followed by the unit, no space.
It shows 23cm
